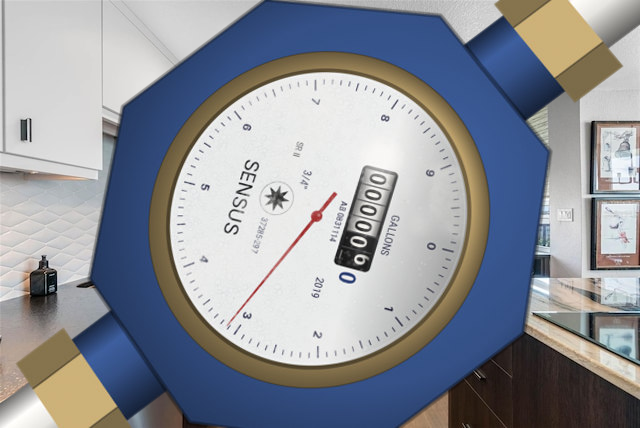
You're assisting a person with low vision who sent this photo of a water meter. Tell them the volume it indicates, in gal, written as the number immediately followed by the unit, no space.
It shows 63.1gal
